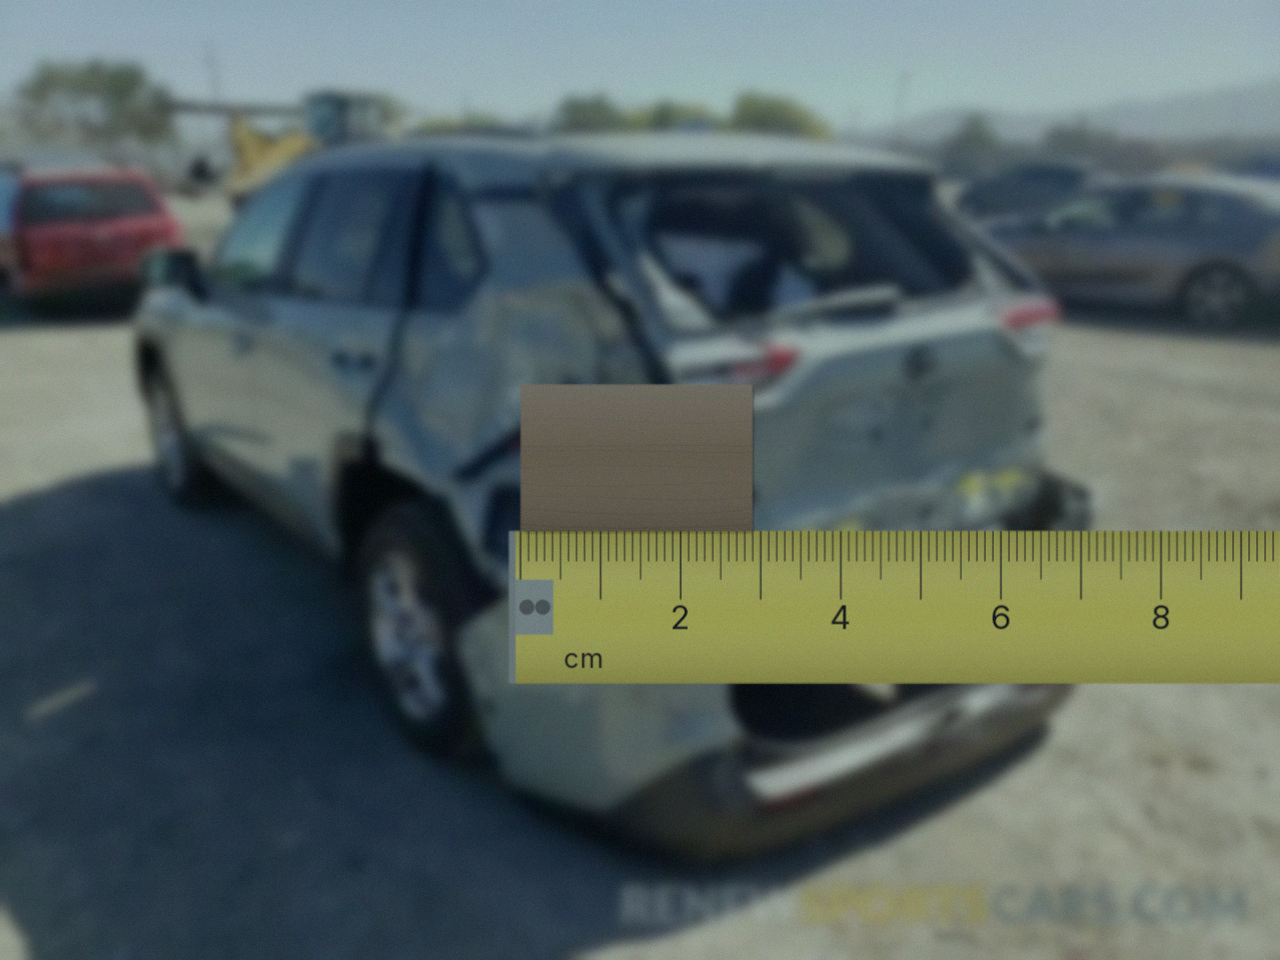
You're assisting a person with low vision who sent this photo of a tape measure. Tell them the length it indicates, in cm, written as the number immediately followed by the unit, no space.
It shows 2.9cm
